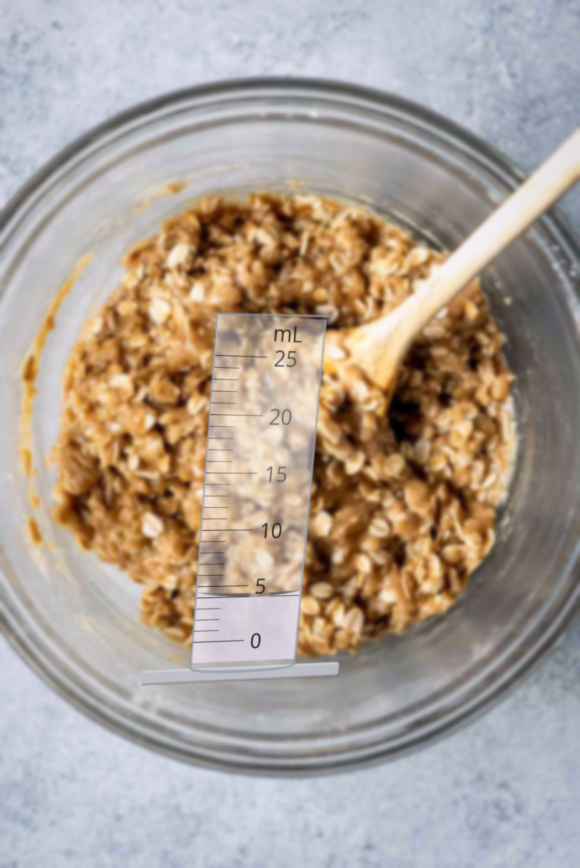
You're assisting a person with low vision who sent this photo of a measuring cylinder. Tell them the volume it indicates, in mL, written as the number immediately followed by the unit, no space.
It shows 4mL
